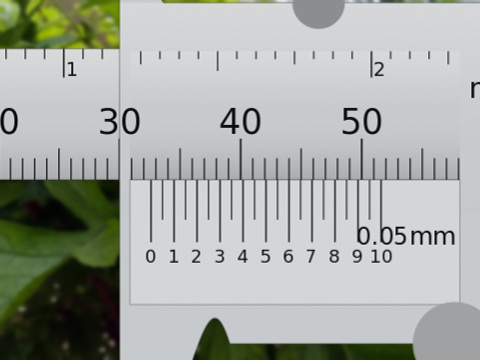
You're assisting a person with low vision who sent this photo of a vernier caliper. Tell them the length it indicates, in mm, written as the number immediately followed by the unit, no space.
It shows 32.6mm
